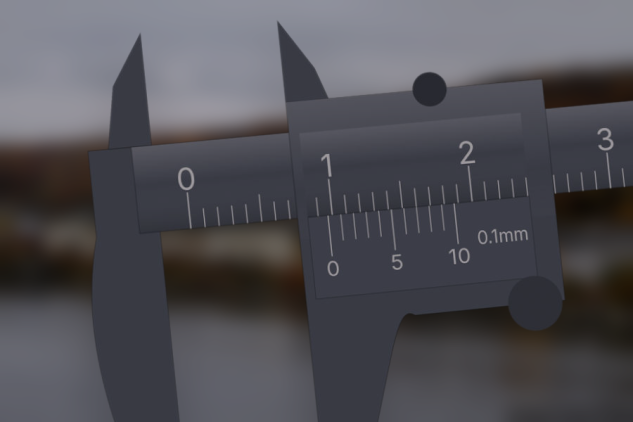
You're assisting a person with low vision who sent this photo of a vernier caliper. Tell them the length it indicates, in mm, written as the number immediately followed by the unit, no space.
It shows 9.7mm
